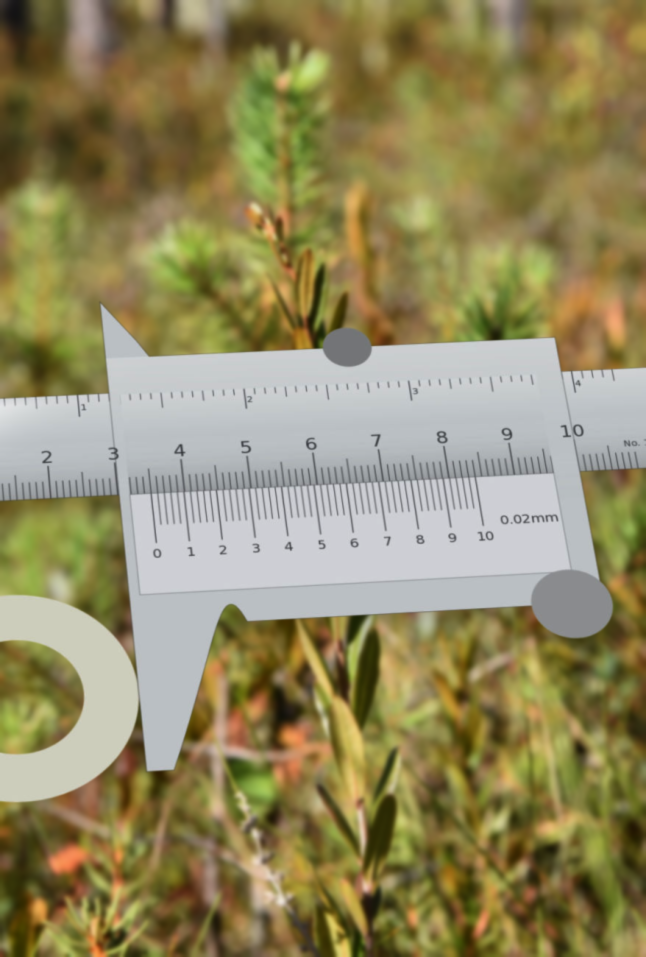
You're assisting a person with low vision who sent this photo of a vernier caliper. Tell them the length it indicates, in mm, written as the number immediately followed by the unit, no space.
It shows 35.0mm
